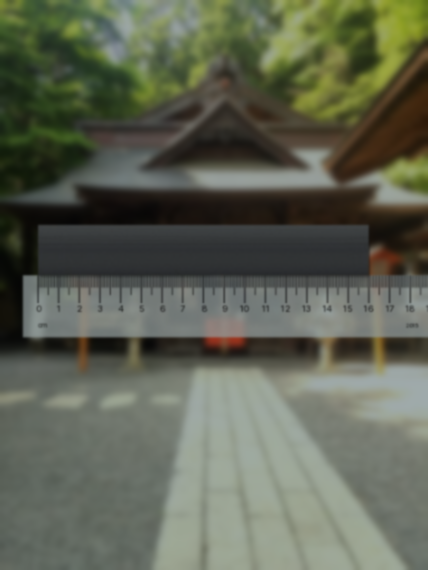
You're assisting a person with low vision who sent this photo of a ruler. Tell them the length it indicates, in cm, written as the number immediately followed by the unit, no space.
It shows 16cm
